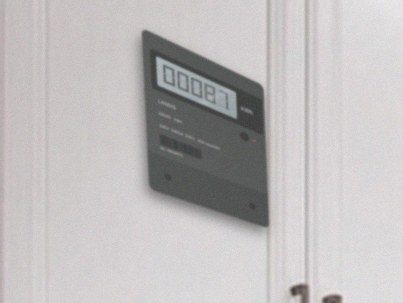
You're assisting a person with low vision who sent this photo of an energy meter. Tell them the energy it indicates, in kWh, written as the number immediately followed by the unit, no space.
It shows 87kWh
